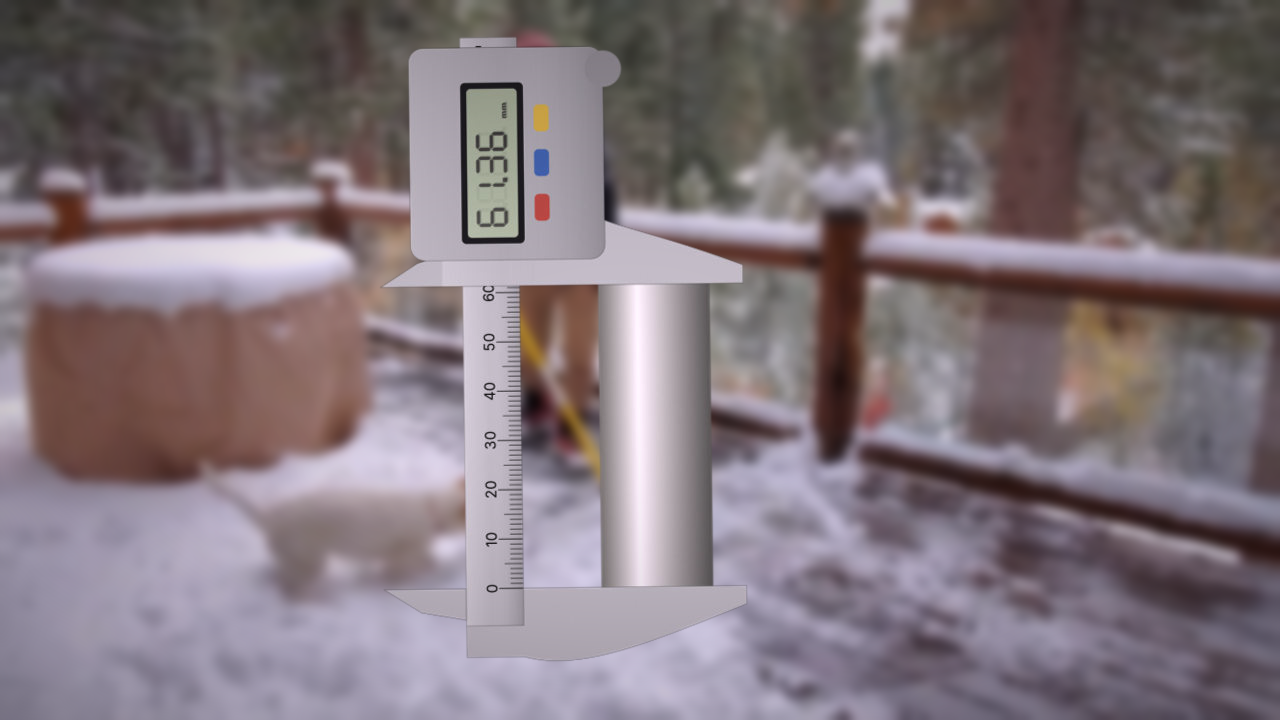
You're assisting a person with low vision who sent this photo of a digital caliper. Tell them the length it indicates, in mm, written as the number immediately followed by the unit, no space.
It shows 61.36mm
